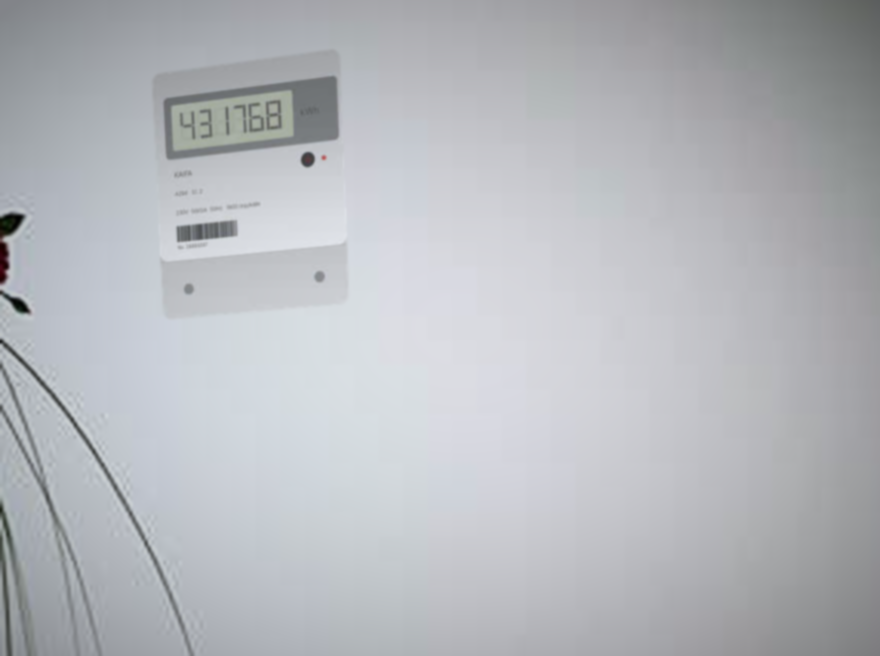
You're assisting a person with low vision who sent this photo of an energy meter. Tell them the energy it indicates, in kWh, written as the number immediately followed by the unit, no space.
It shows 431768kWh
